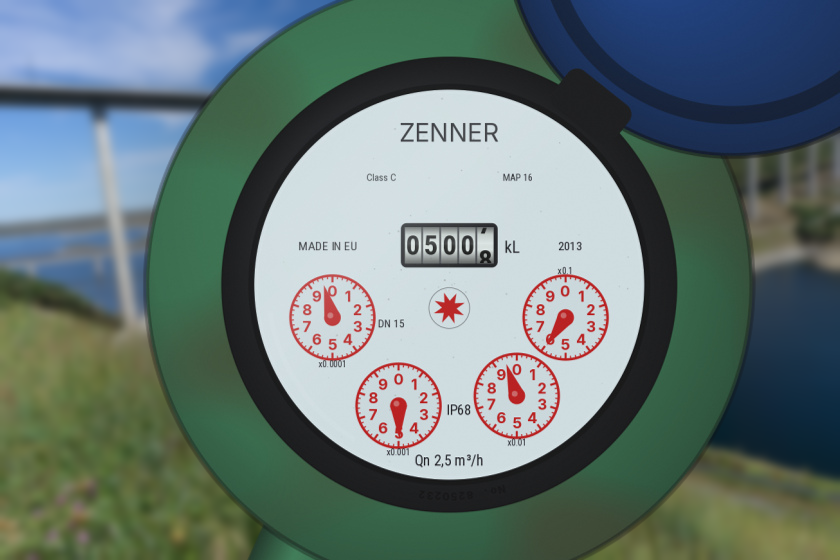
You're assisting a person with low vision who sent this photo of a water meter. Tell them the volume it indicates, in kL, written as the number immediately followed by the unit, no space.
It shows 5007.5949kL
